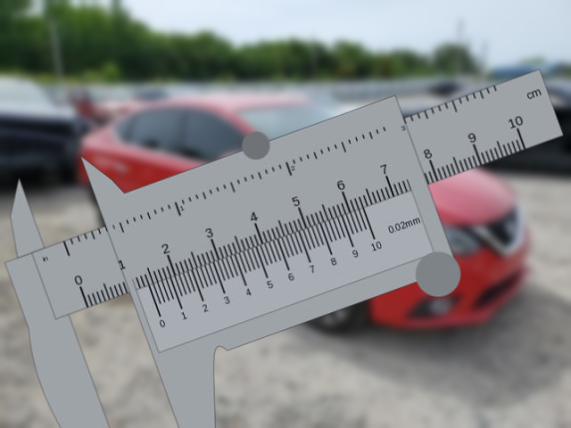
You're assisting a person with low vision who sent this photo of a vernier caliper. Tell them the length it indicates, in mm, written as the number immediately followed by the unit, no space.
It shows 14.0mm
